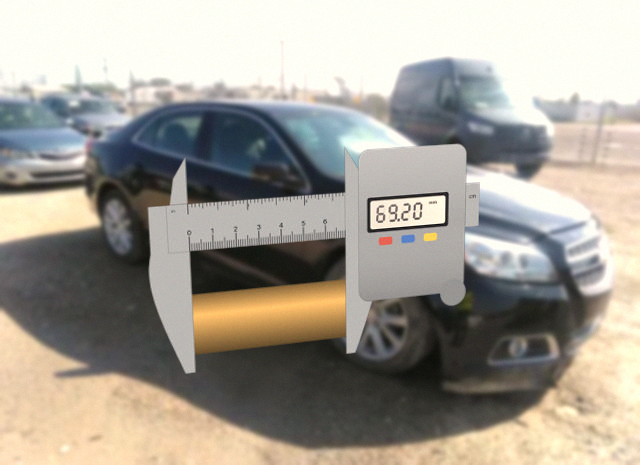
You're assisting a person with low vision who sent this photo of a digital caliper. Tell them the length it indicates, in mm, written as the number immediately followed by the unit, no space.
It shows 69.20mm
